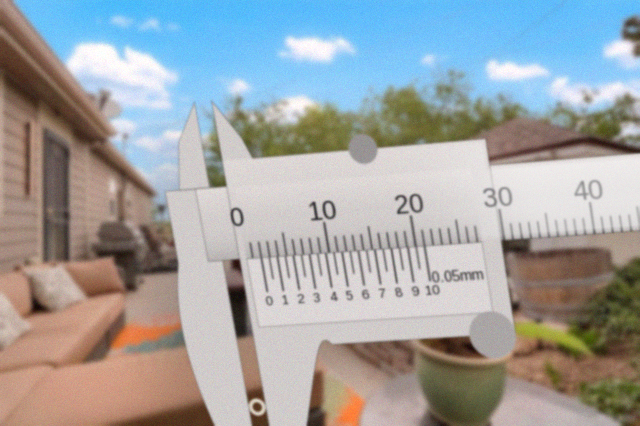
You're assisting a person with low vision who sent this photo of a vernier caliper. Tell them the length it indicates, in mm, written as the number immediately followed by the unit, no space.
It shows 2.0mm
